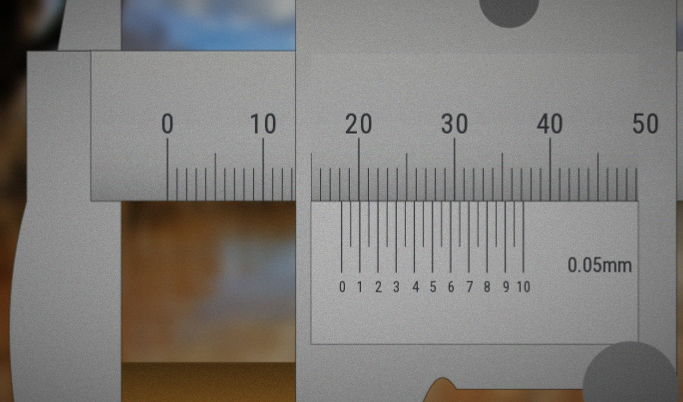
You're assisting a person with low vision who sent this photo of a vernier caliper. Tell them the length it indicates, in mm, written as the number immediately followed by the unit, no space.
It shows 18.2mm
